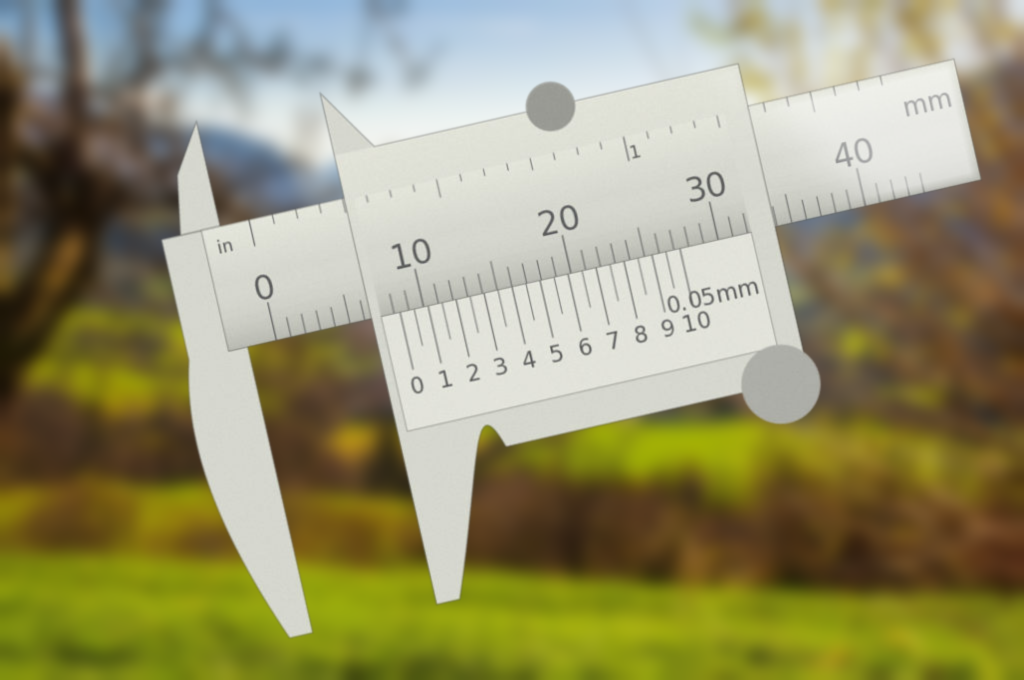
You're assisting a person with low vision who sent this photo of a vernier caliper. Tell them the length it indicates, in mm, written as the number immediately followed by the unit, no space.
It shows 8.4mm
